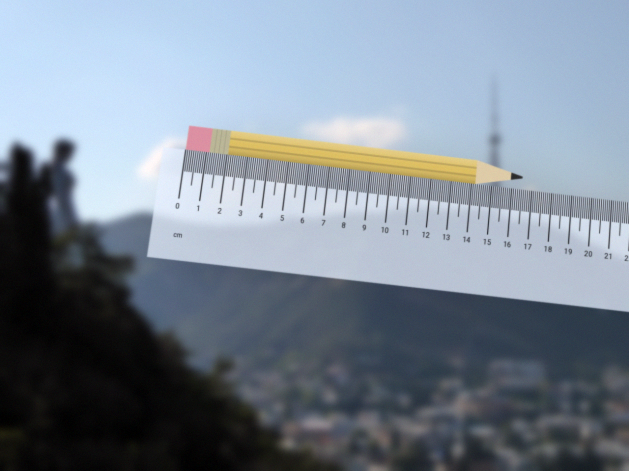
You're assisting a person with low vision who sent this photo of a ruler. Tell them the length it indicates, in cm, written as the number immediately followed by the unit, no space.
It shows 16.5cm
